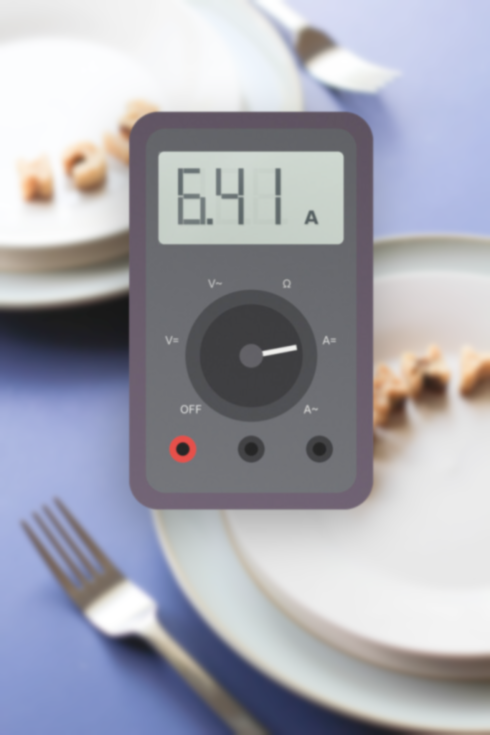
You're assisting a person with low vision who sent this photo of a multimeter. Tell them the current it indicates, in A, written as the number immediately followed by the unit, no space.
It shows 6.41A
